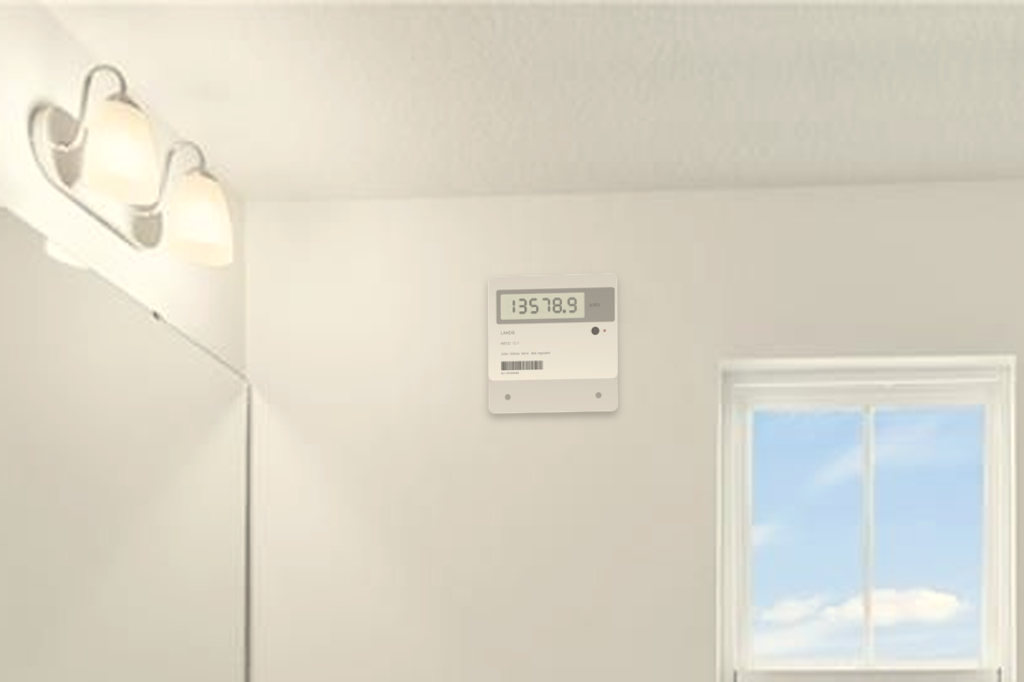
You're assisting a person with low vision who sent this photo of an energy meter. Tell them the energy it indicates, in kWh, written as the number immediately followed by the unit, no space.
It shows 13578.9kWh
